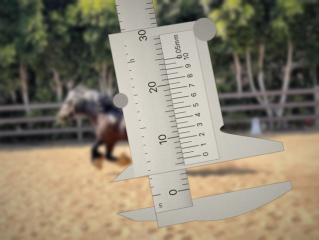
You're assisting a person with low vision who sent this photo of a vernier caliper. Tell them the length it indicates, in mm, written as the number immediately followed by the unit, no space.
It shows 5.8mm
